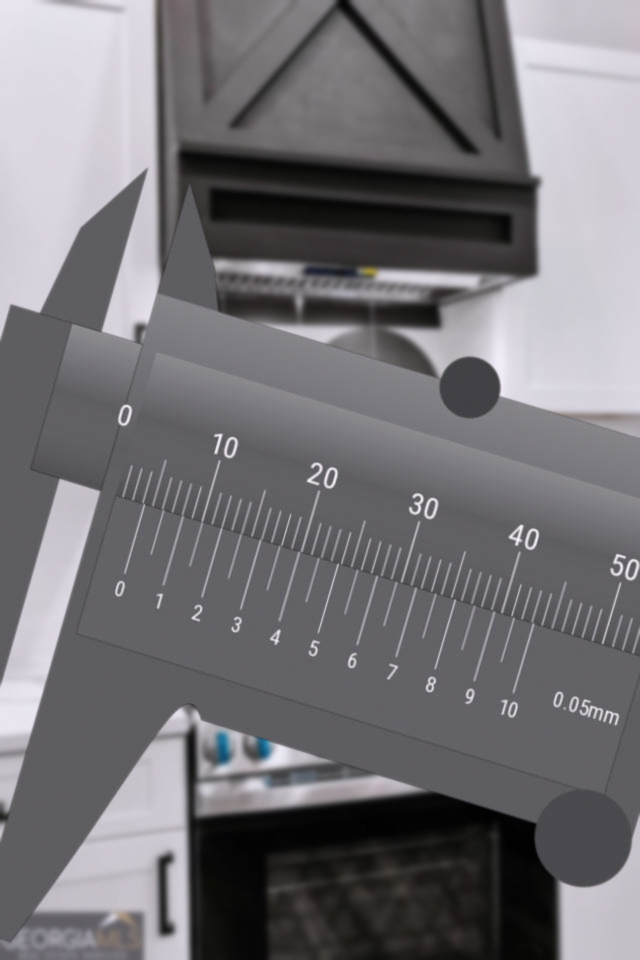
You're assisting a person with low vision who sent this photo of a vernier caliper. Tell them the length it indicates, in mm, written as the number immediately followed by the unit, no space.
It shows 4.2mm
